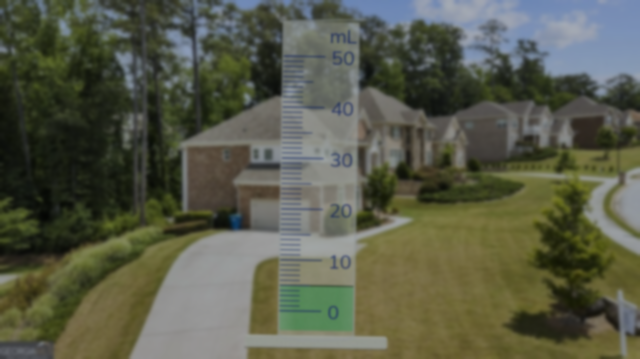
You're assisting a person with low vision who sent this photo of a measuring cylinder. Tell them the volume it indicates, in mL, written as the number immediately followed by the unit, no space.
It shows 5mL
